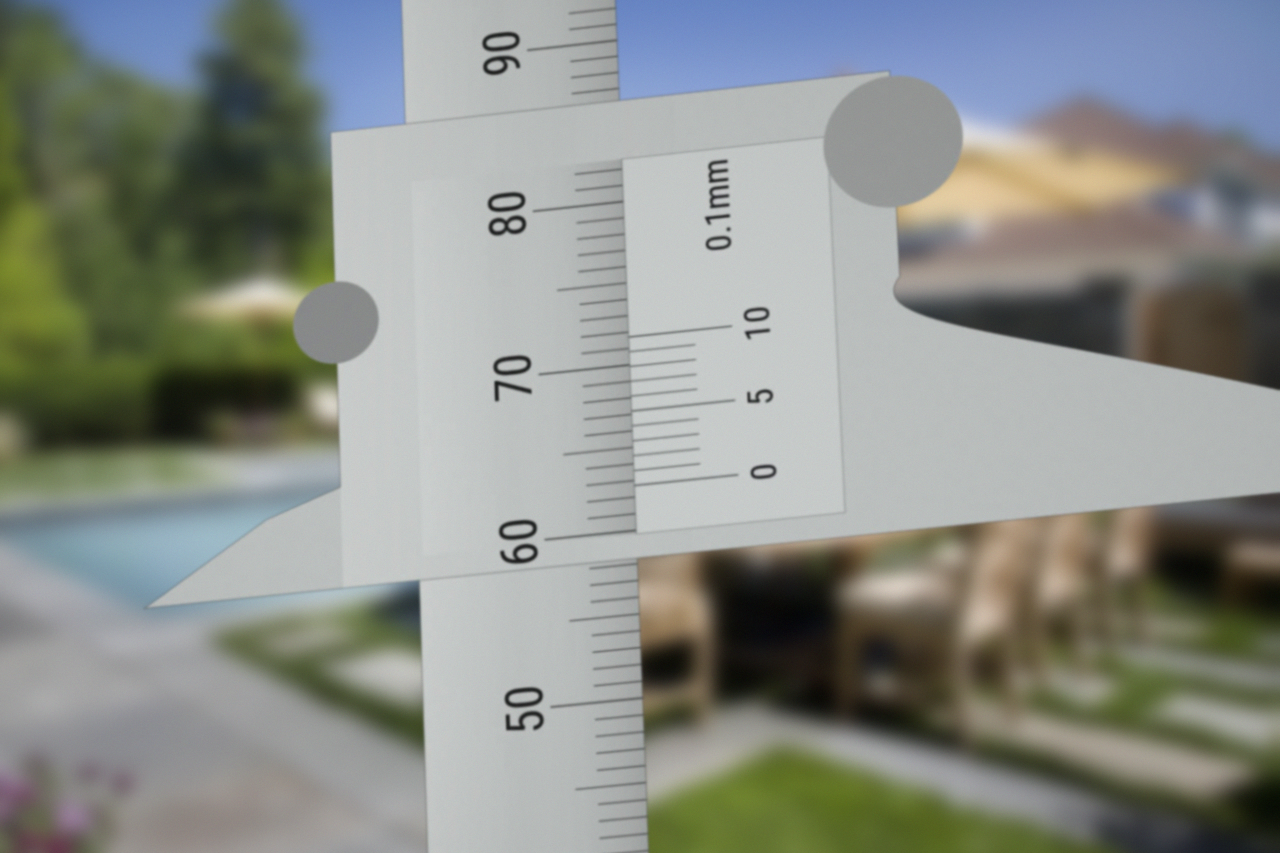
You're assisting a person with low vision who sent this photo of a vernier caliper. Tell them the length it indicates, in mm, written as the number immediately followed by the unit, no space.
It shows 62.7mm
